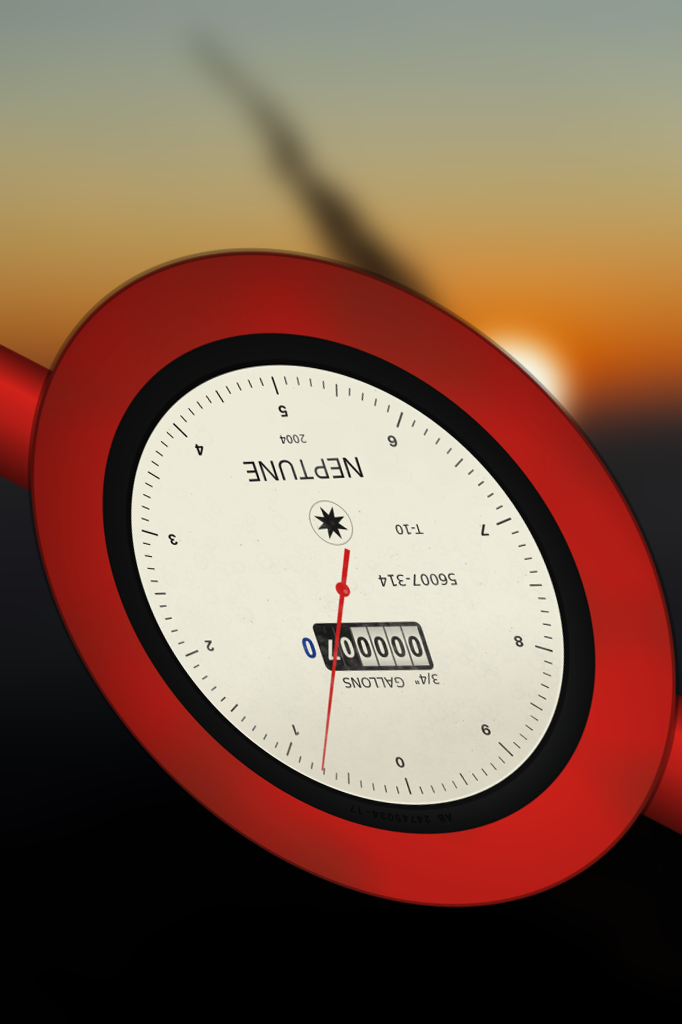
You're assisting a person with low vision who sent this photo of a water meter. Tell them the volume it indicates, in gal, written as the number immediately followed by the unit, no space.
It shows 70.7gal
